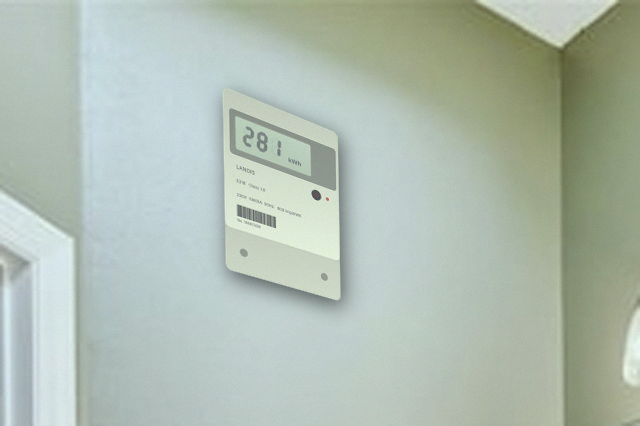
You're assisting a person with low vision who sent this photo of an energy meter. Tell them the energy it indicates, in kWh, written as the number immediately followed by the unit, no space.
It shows 281kWh
